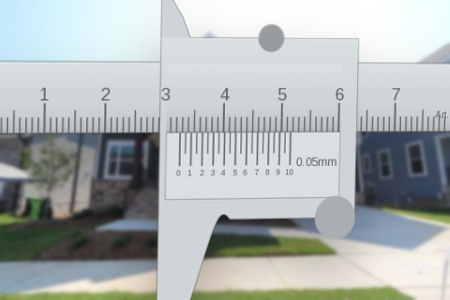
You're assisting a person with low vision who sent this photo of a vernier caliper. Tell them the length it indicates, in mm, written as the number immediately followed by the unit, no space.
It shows 32.6mm
